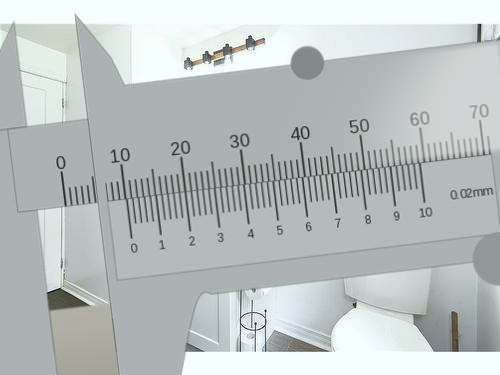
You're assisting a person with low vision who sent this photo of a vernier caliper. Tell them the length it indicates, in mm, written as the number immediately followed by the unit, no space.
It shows 10.2mm
